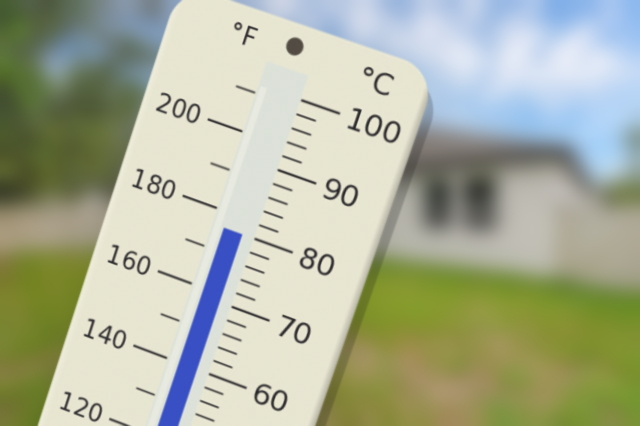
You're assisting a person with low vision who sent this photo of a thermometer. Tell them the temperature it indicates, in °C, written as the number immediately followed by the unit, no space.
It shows 80°C
